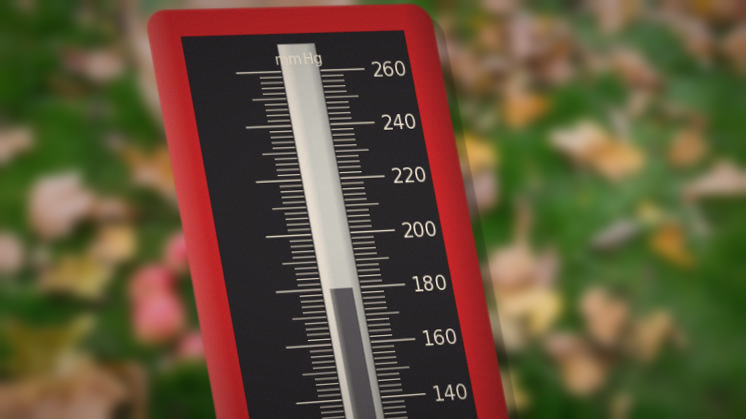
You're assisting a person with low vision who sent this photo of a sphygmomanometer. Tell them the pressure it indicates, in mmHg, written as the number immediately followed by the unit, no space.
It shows 180mmHg
